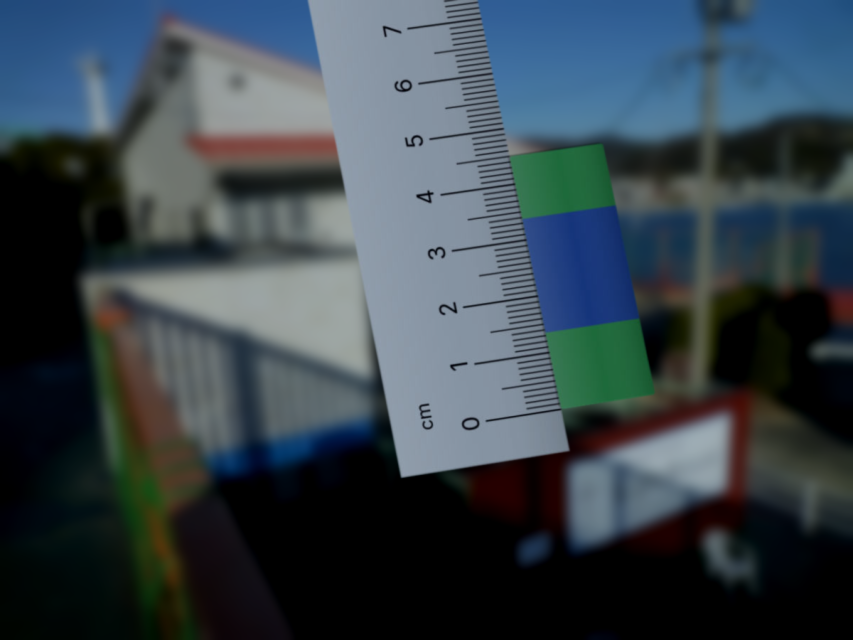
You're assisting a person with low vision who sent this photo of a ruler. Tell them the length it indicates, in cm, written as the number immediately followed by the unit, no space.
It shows 4.5cm
